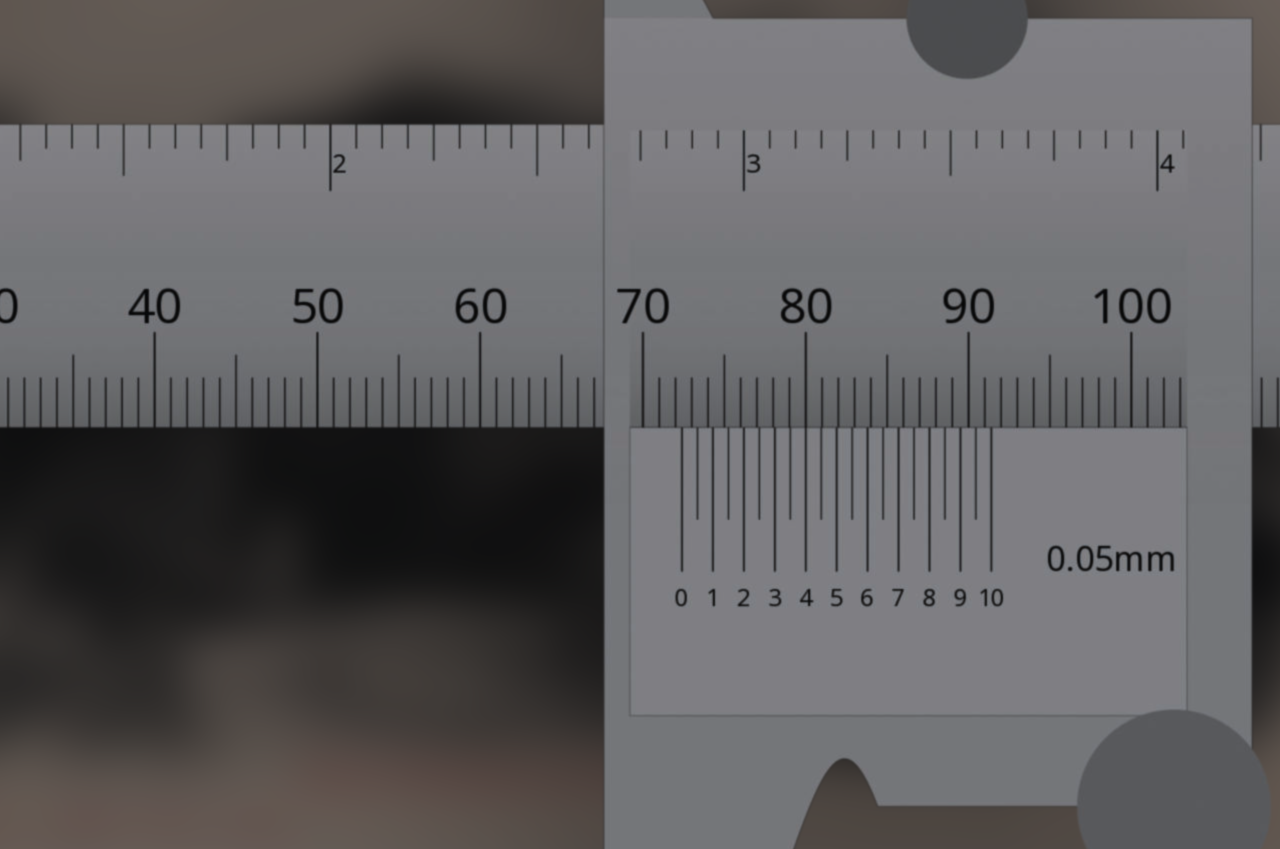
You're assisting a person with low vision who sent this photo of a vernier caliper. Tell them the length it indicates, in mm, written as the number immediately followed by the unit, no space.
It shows 72.4mm
